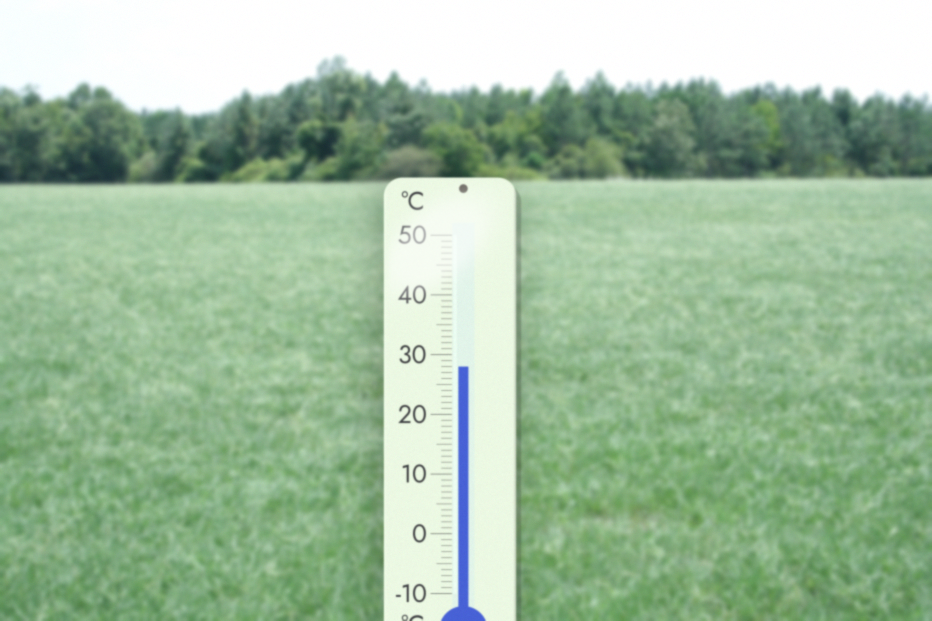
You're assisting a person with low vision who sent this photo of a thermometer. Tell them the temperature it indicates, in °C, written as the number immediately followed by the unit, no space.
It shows 28°C
